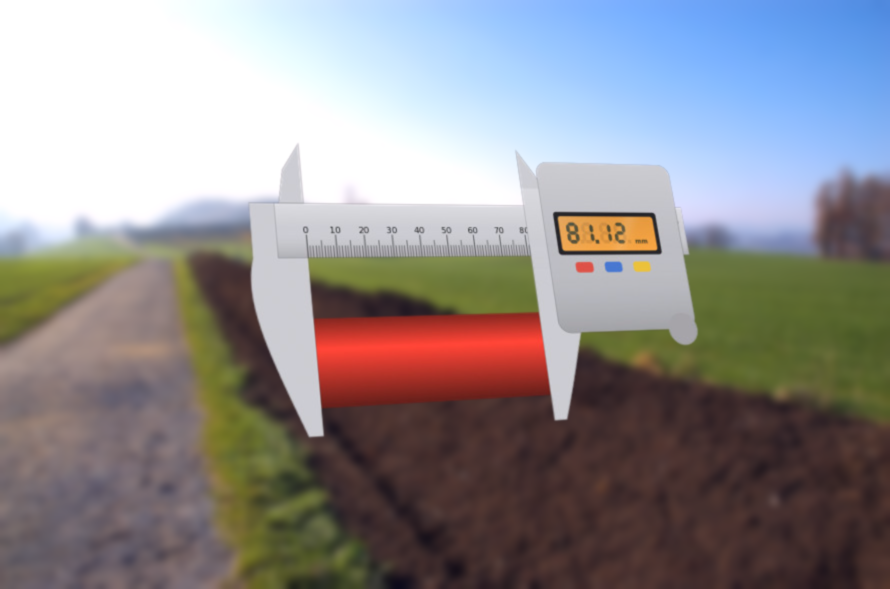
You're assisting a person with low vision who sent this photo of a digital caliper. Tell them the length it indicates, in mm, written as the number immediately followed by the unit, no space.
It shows 81.12mm
